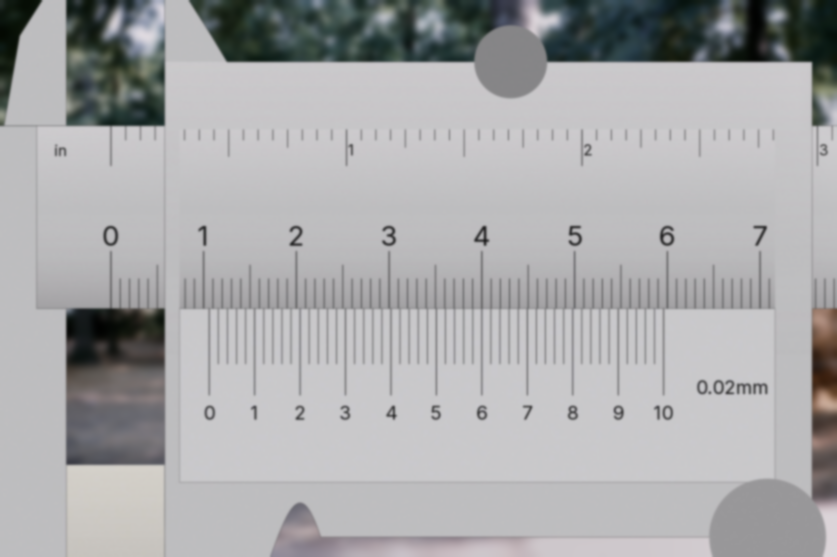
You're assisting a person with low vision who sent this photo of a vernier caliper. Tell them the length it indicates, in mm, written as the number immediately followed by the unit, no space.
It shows 10.6mm
